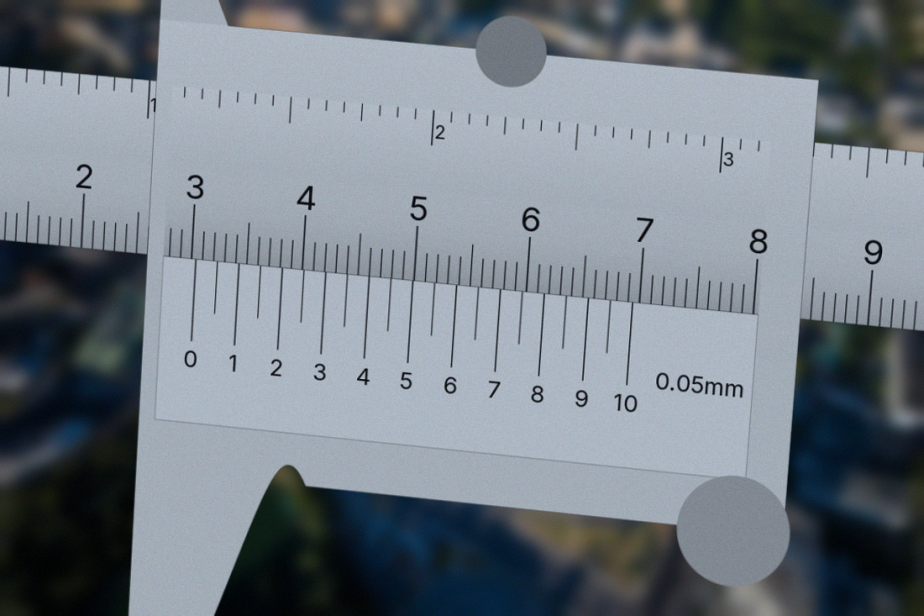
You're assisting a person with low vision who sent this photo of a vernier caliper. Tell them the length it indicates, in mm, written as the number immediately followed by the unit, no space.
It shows 30.4mm
